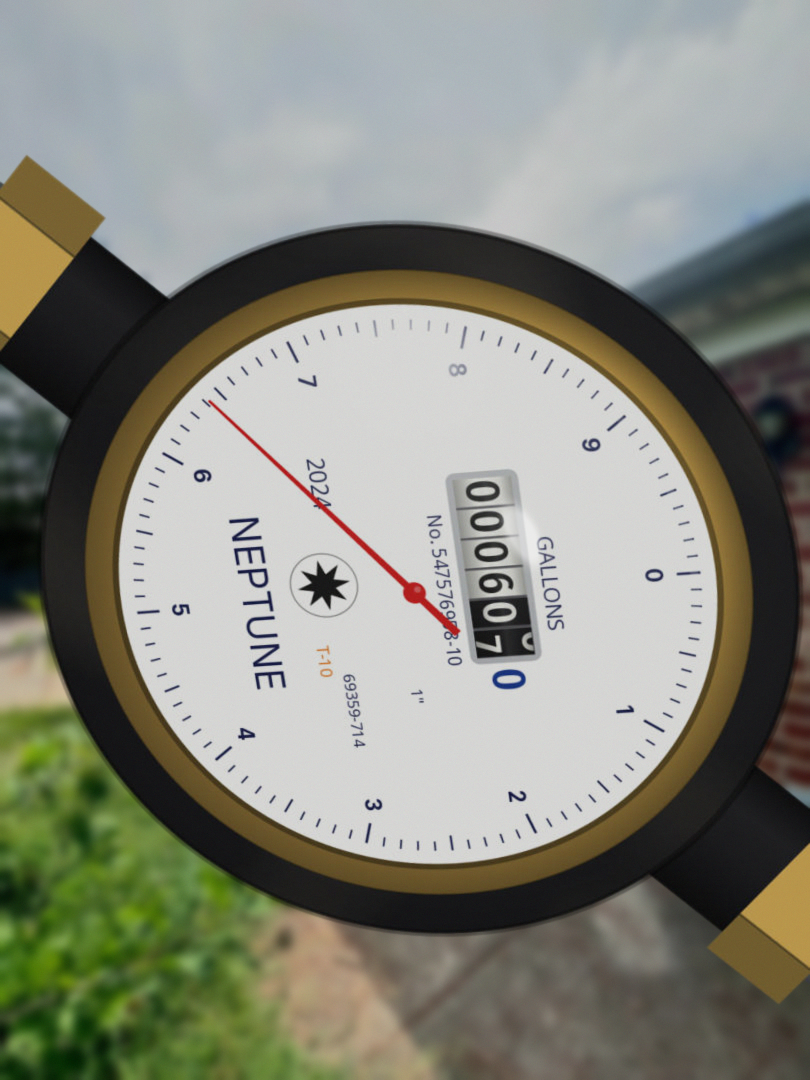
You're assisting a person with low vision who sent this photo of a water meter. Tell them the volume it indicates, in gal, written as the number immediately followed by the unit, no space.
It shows 6066.4gal
